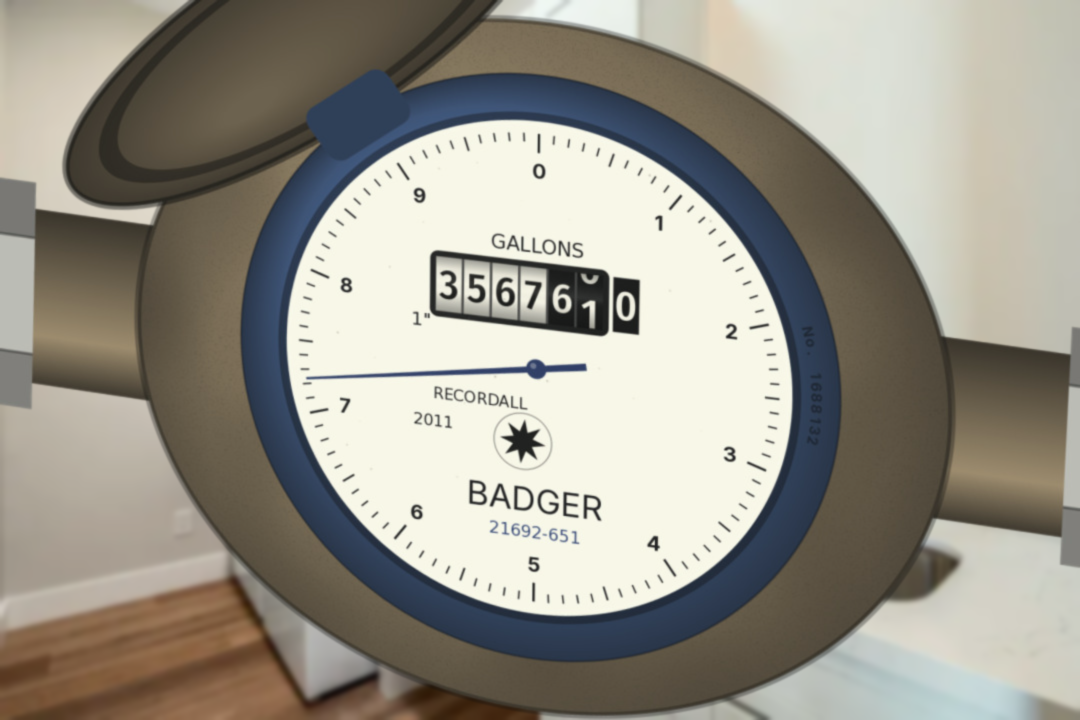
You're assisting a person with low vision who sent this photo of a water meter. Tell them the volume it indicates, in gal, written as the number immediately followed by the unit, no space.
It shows 3567607.2gal
